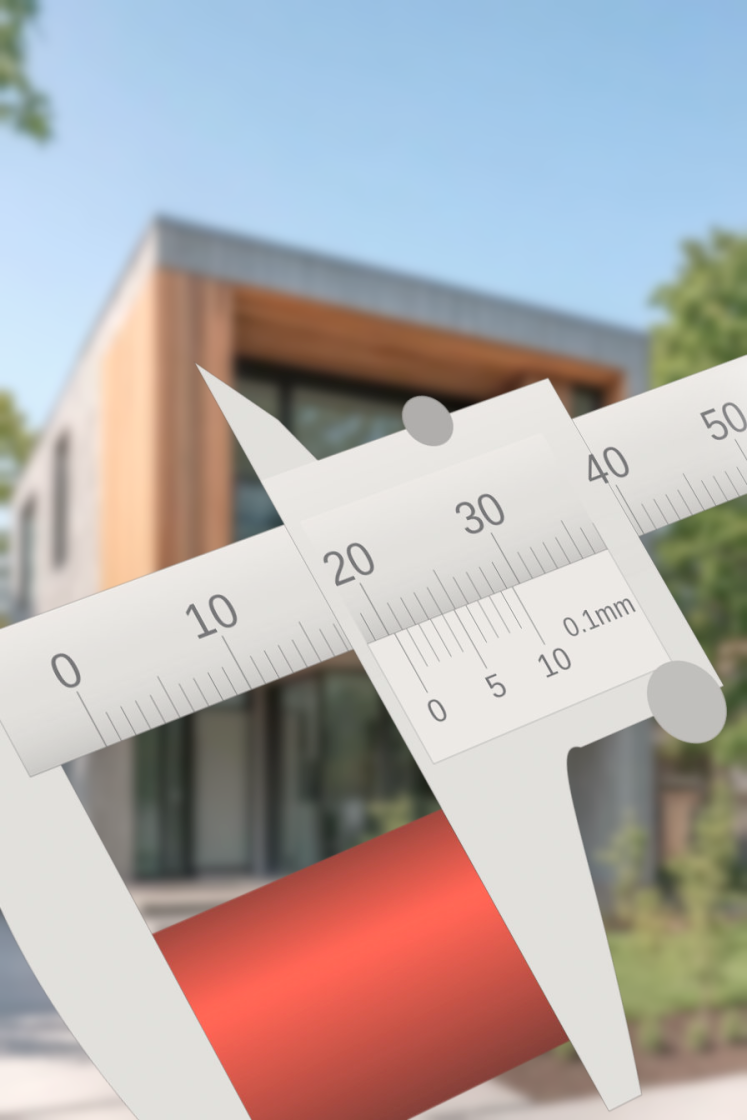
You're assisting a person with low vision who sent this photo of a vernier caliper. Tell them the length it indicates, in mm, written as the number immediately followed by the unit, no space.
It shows 20.4mm
